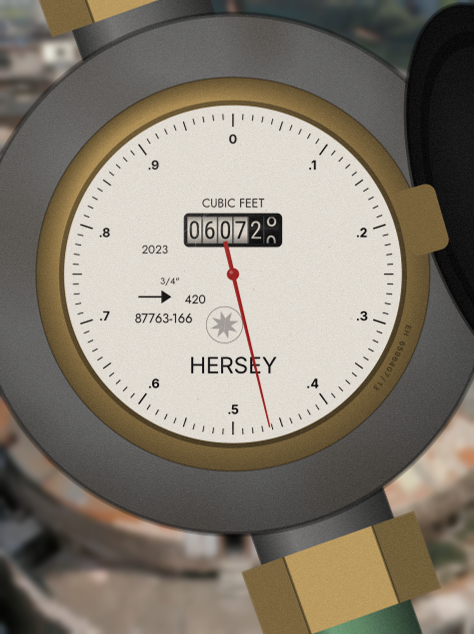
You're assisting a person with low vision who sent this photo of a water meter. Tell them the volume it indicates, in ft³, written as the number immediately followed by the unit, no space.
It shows 60728.46ft³
